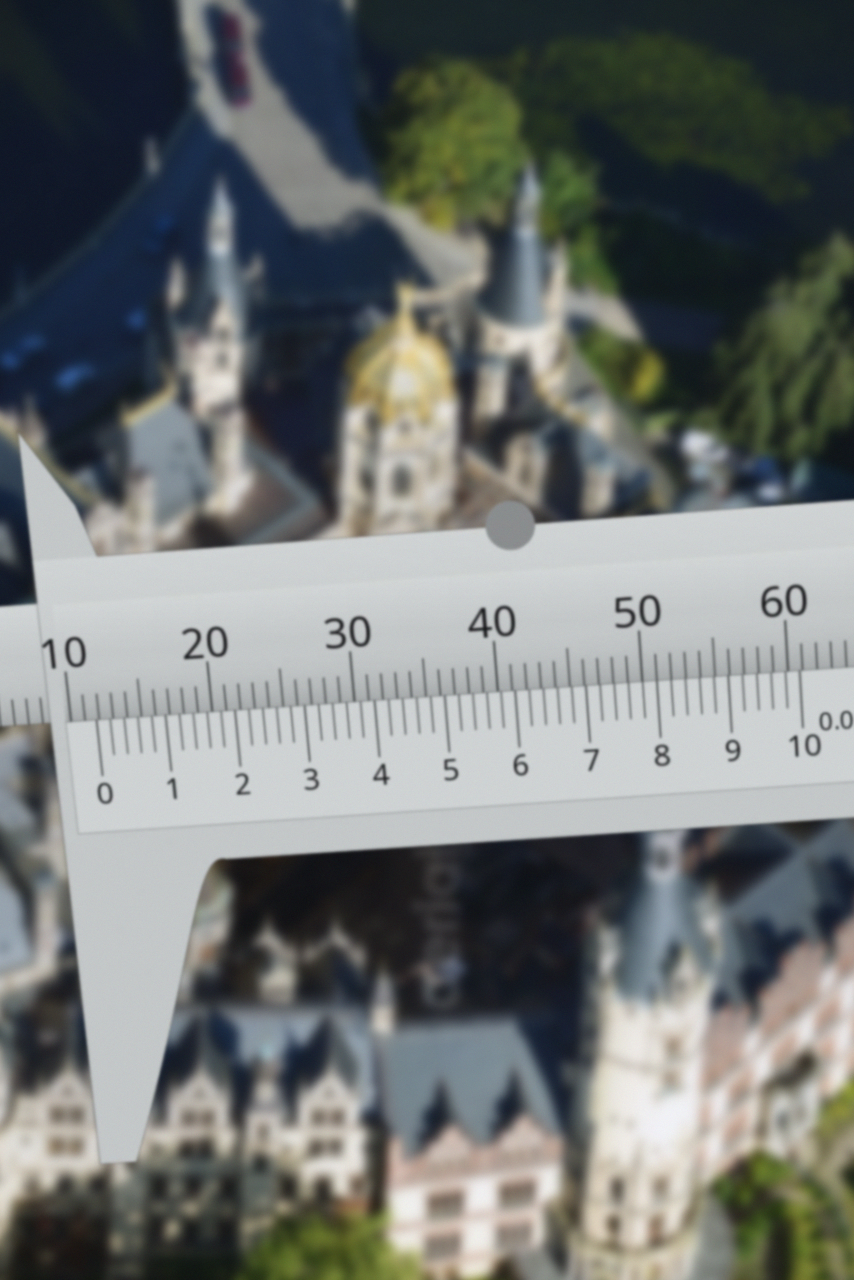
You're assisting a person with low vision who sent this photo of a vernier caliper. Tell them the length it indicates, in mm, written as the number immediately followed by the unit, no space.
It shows 11.8mm
